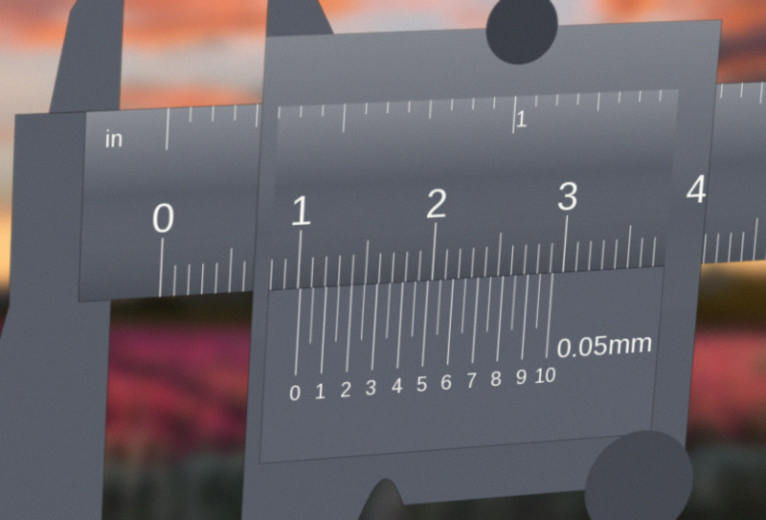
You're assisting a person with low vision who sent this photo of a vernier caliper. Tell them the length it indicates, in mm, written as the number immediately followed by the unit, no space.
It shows 10.2mm
